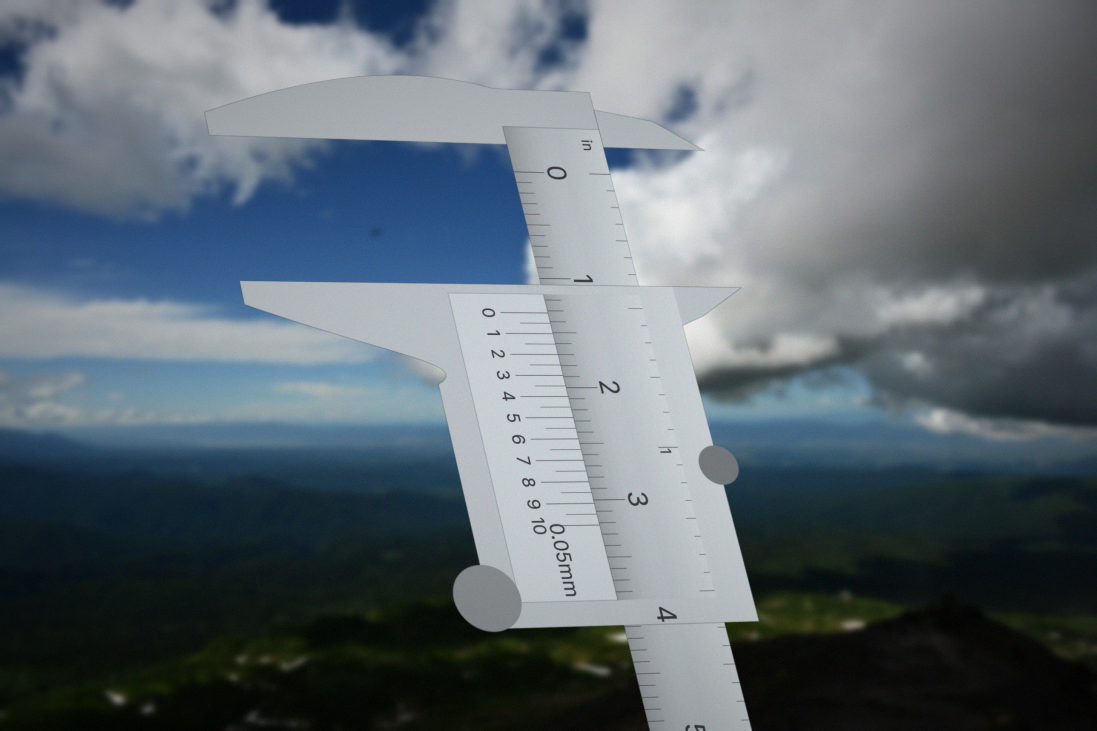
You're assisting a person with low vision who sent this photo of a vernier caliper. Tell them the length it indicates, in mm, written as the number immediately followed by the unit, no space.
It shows 13.2mm
